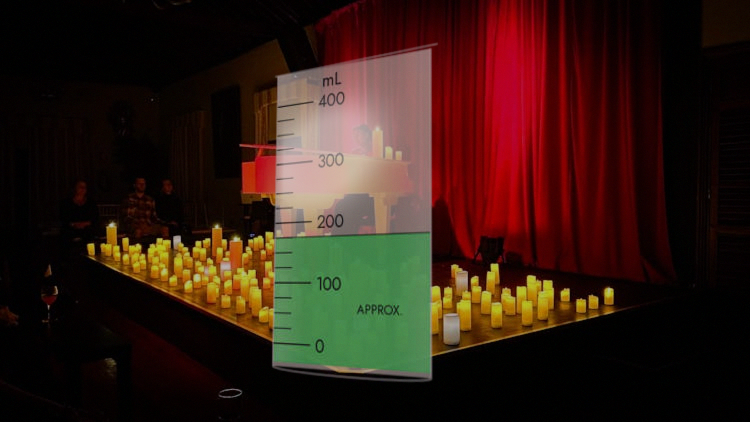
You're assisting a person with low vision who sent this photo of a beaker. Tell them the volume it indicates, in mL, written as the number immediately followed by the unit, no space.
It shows 175mL
